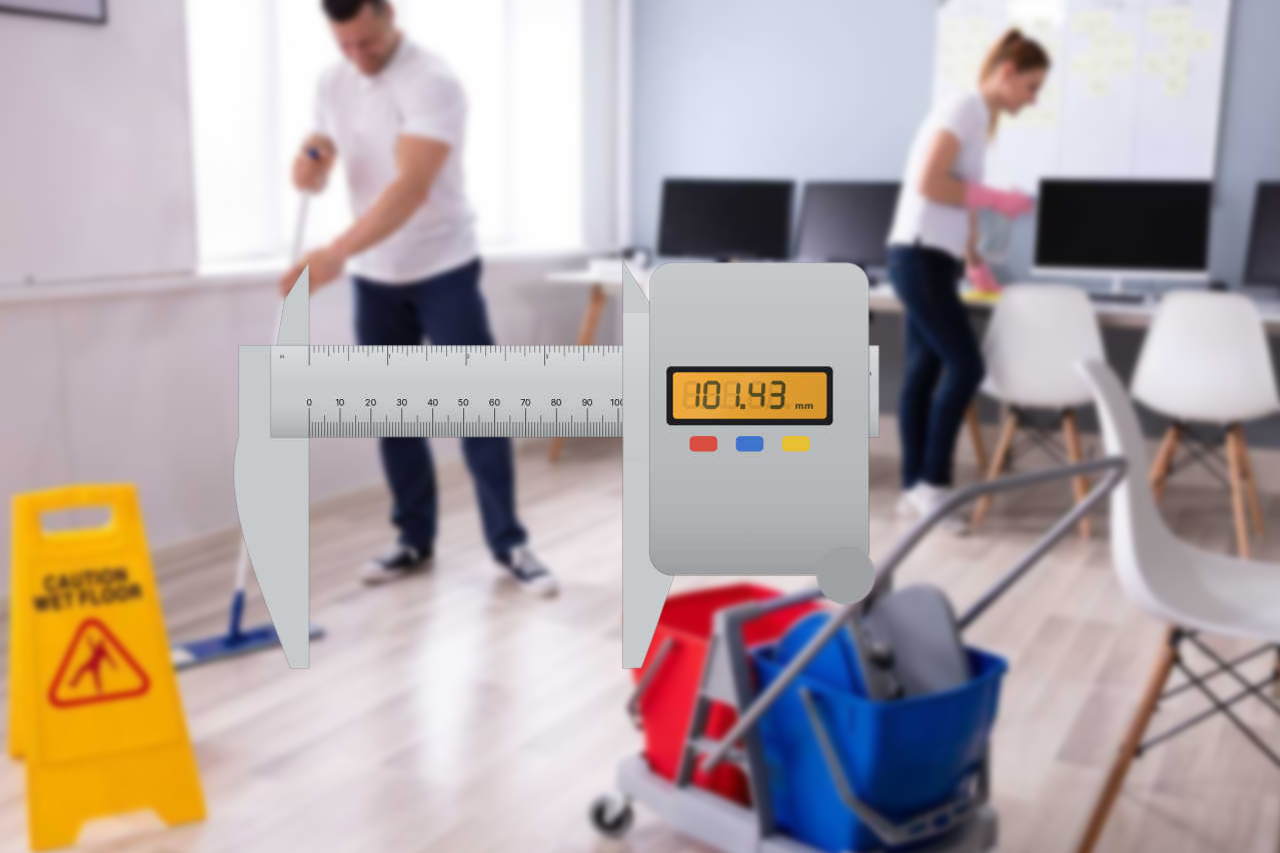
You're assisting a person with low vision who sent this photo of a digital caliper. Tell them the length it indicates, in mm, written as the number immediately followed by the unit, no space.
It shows 101.43mm
